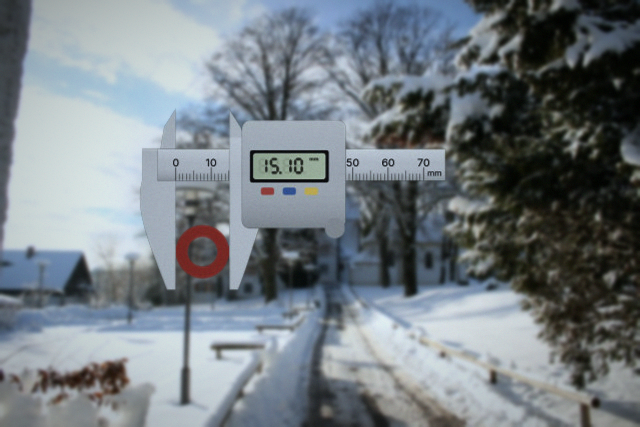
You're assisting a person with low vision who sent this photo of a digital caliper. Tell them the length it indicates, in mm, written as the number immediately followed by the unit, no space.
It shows 15.10mm
